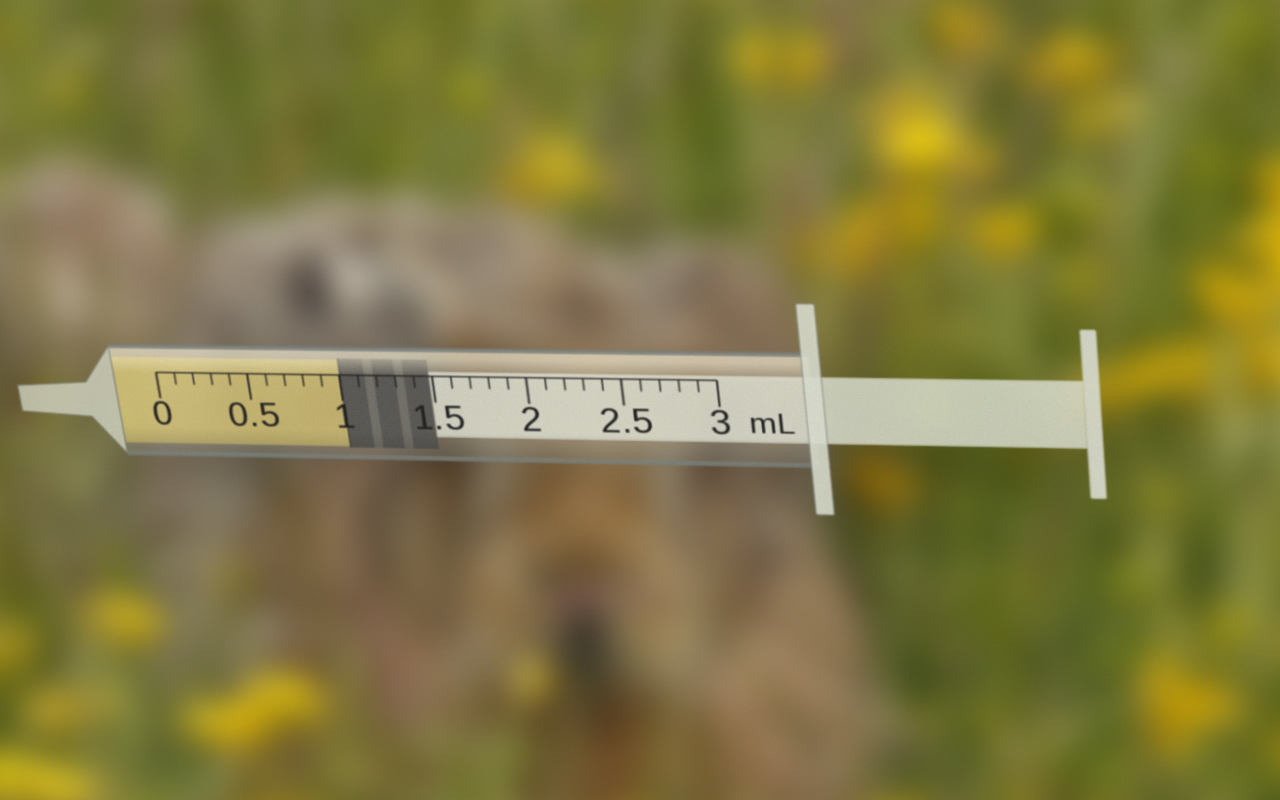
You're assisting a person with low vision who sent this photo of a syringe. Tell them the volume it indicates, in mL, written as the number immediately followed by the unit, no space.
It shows 1mL
